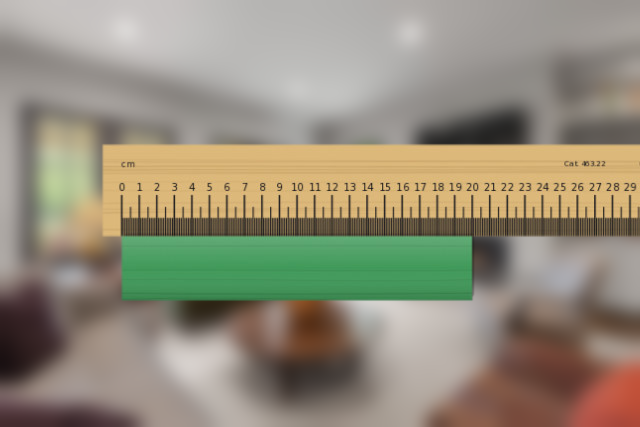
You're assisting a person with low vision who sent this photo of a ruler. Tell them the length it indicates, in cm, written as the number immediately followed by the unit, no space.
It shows 20cm
